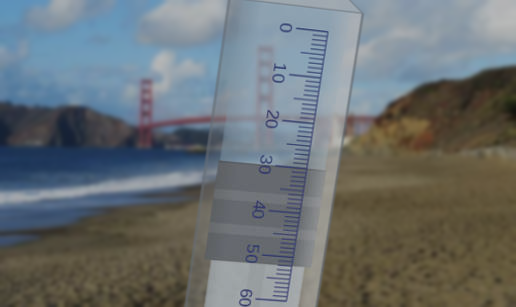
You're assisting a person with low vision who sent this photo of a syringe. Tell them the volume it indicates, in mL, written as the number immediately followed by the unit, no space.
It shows 30mL
